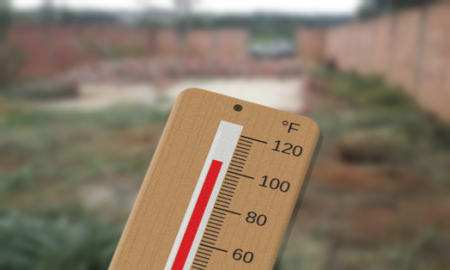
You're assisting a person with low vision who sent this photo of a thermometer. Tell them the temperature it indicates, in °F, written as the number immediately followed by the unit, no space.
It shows 104°F
